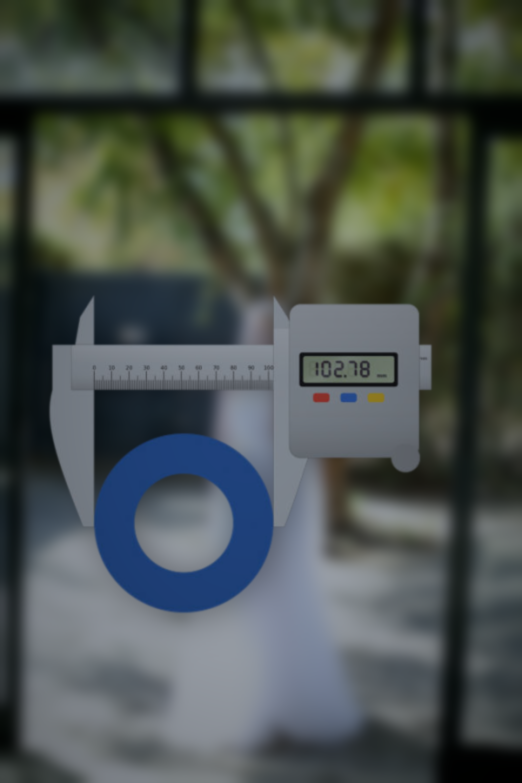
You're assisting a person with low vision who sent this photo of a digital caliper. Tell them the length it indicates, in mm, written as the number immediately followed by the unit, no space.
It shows 102.78mm
